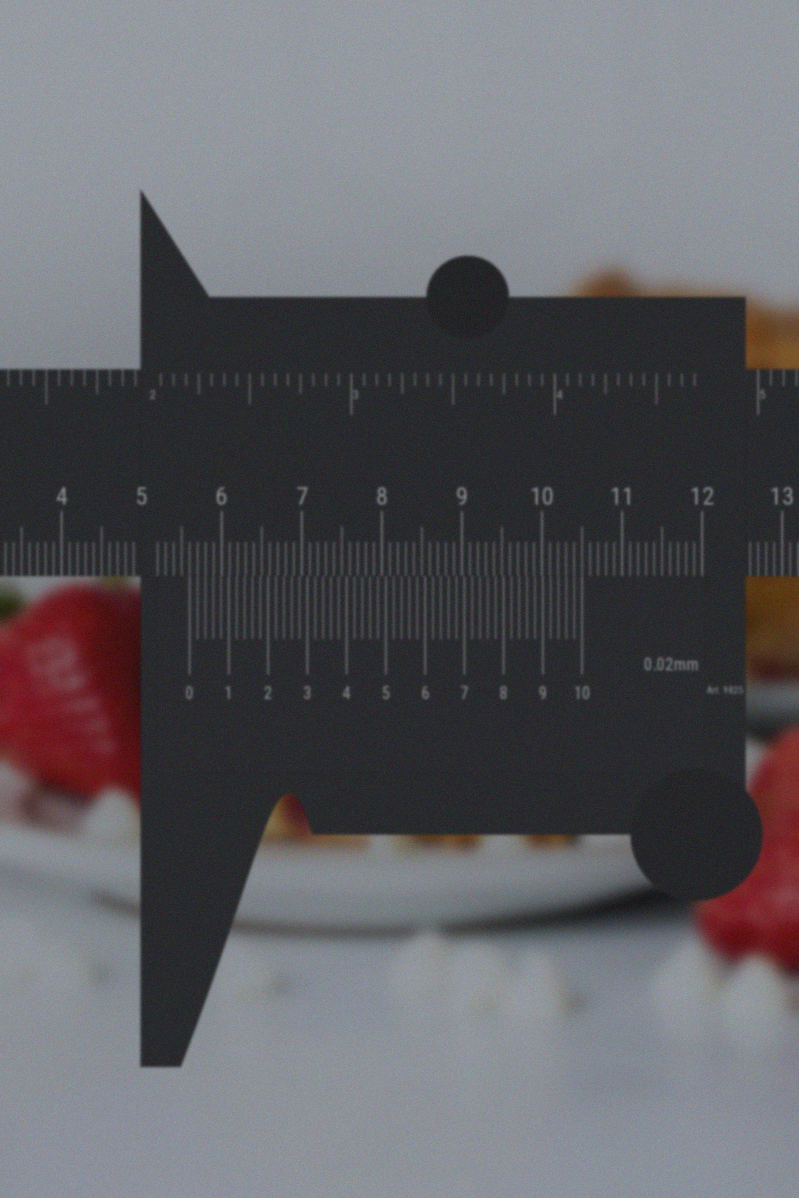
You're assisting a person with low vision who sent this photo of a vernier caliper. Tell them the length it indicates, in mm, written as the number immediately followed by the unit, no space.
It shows 56.0mm
